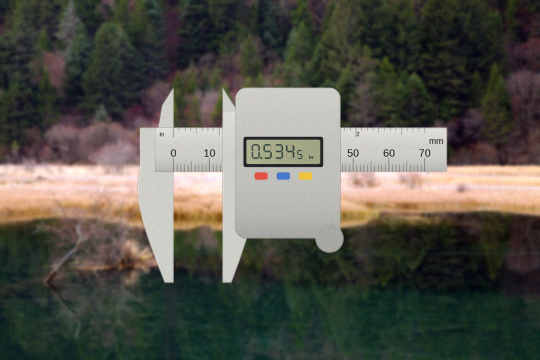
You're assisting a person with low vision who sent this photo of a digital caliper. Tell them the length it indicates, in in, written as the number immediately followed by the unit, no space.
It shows 0.5345in
